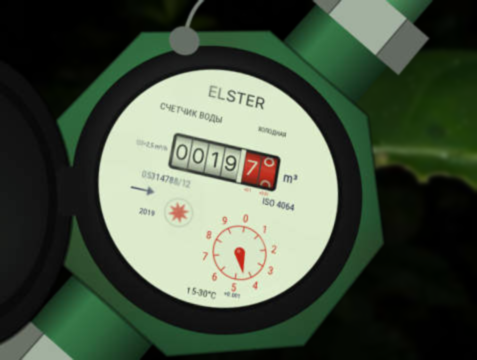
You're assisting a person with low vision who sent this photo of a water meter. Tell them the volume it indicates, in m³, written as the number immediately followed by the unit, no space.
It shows 19.784m³
